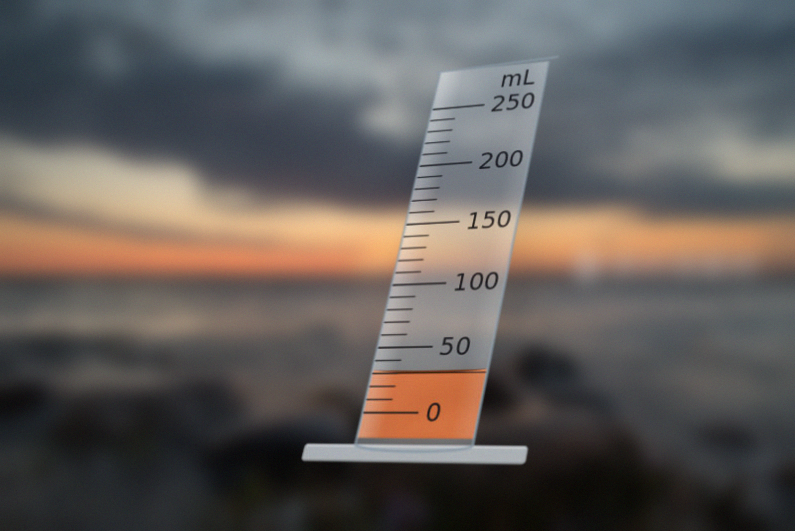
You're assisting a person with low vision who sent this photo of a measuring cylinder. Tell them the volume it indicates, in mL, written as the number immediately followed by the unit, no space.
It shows 30mL
